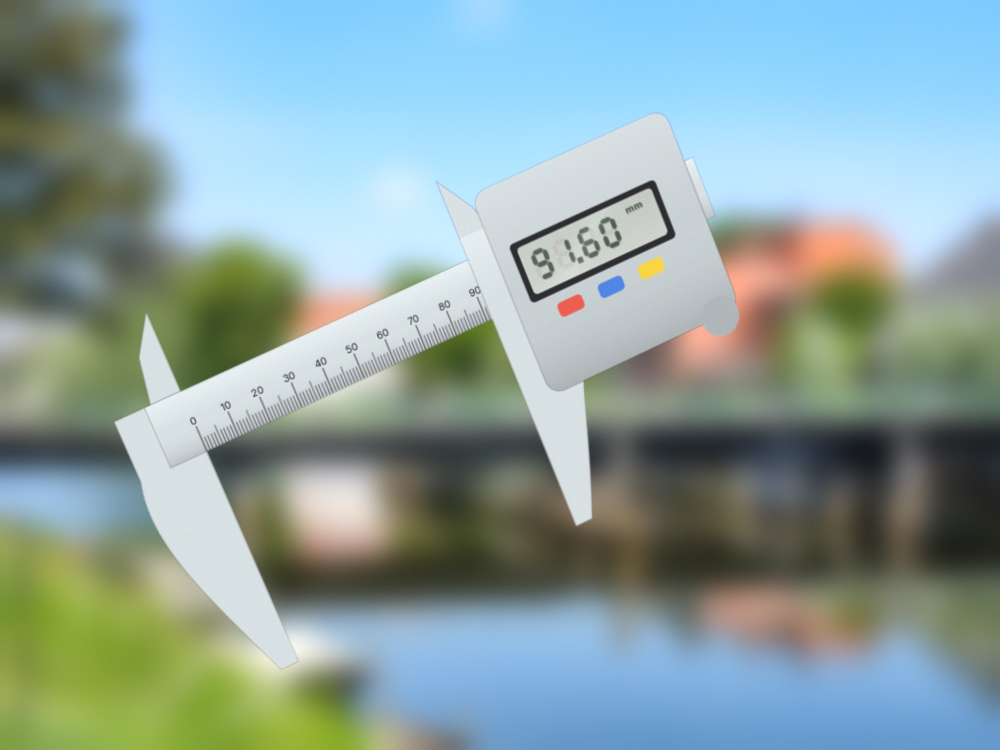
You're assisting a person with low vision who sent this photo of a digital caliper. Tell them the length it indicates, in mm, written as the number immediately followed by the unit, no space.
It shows 91.60mm
